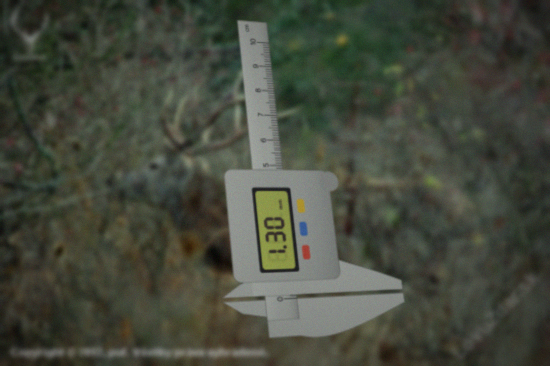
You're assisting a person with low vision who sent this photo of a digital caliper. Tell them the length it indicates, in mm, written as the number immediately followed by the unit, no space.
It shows 1.30mm
